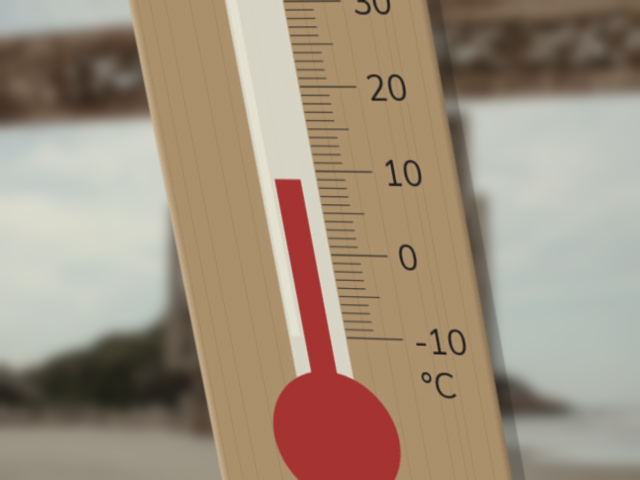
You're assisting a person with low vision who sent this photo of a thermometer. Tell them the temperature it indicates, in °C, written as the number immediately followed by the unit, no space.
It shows 9°C
